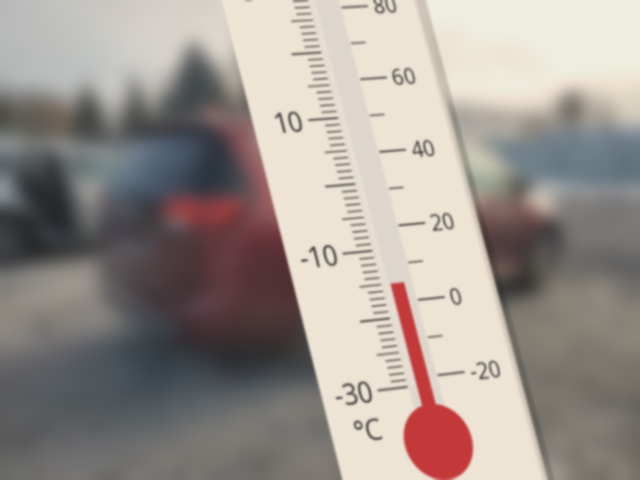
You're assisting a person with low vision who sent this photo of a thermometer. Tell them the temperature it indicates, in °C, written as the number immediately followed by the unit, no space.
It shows -15°C
